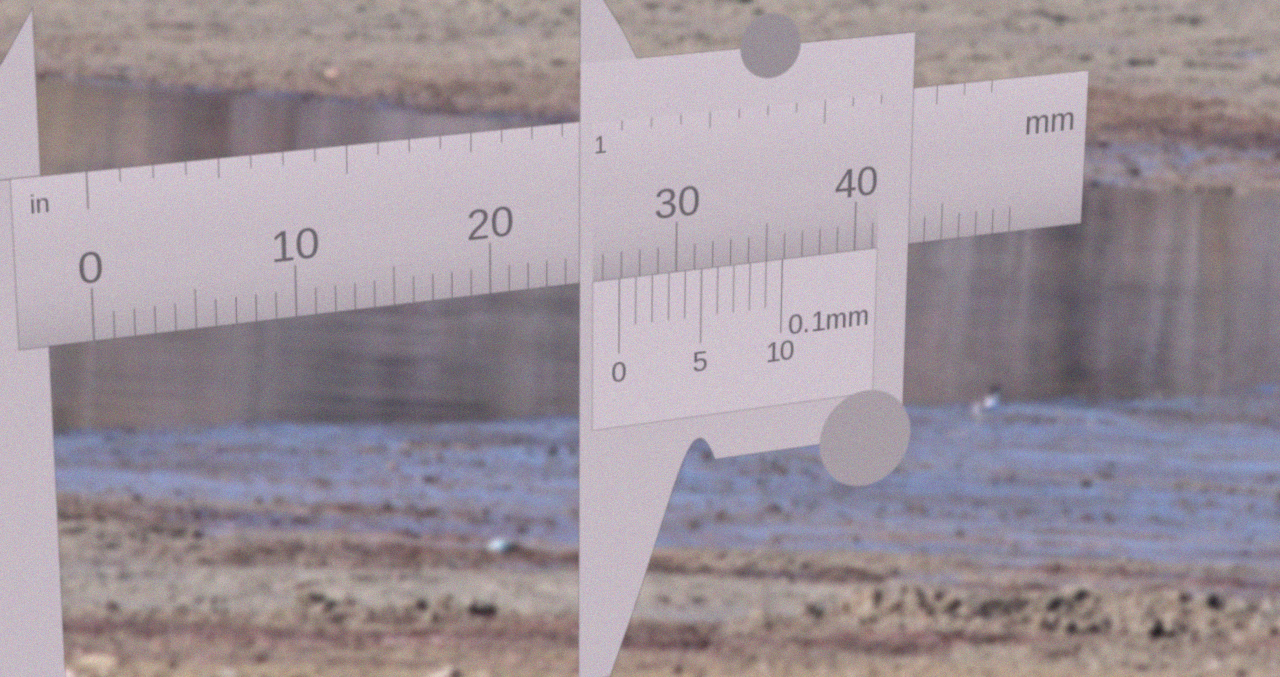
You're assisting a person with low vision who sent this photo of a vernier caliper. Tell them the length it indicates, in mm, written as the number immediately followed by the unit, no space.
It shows 26.9mm
